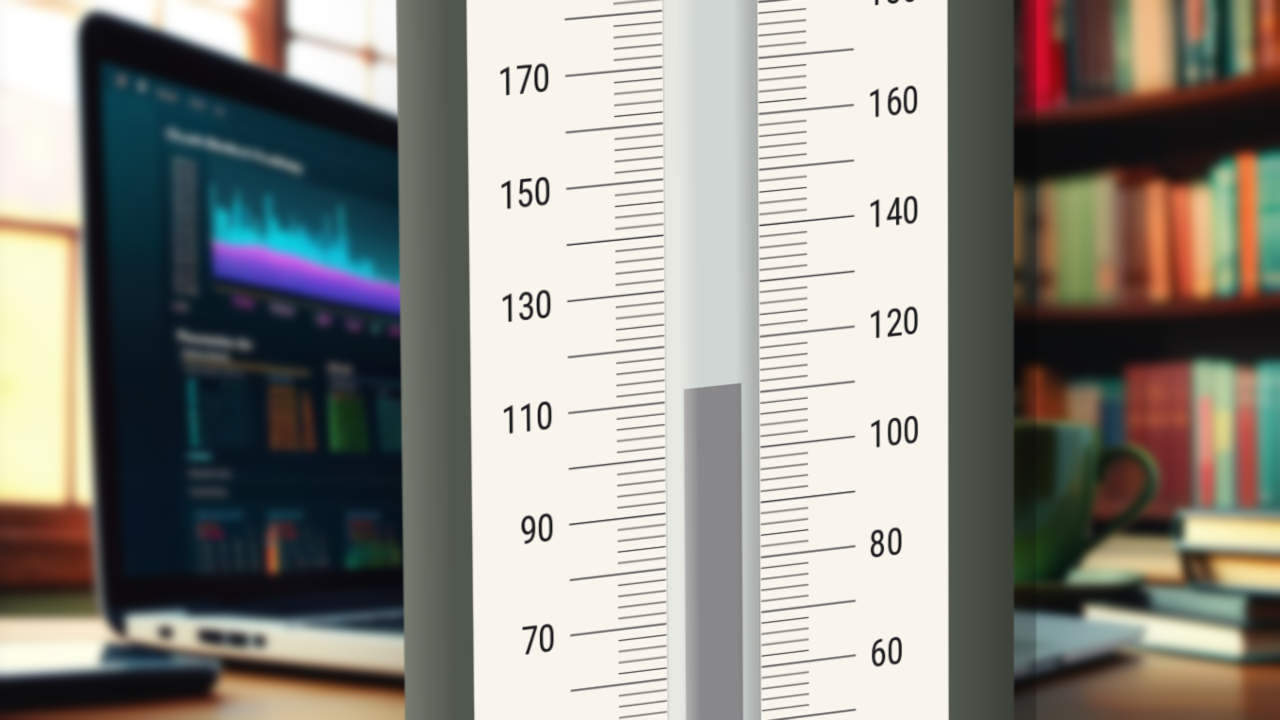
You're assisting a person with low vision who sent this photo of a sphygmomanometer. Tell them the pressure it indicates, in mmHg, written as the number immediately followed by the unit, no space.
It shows 112mmHg
